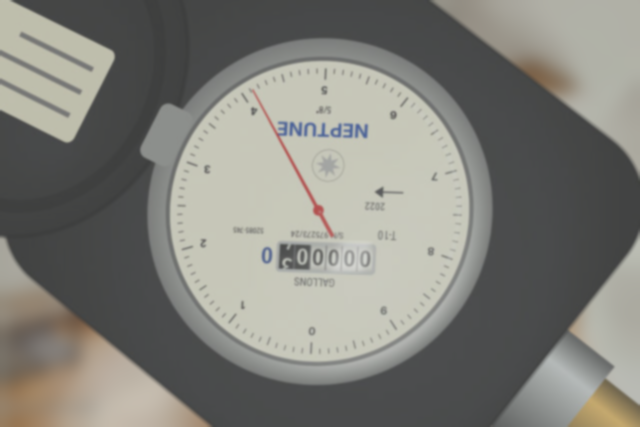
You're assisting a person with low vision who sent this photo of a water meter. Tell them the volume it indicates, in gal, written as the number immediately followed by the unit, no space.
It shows 34.1gal
